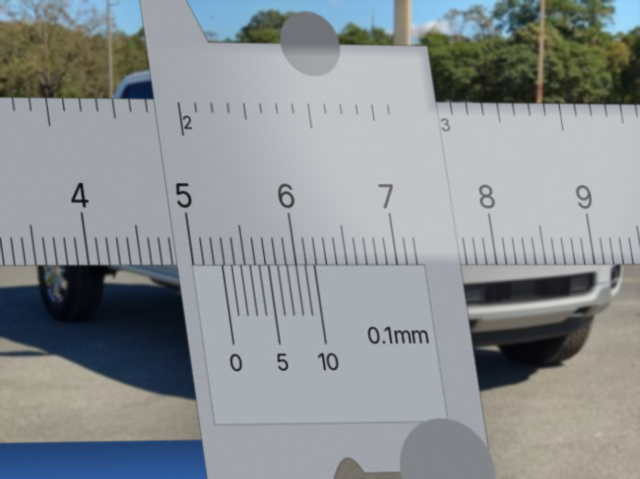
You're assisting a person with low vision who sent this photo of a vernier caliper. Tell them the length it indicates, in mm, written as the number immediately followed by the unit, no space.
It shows 52.8mm
